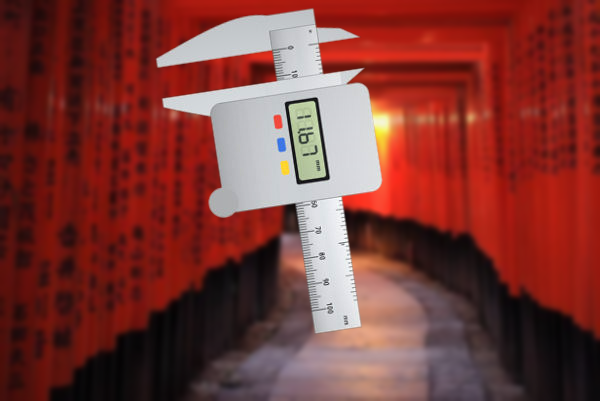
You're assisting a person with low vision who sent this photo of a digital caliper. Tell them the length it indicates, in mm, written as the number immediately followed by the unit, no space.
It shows 11.67mm
